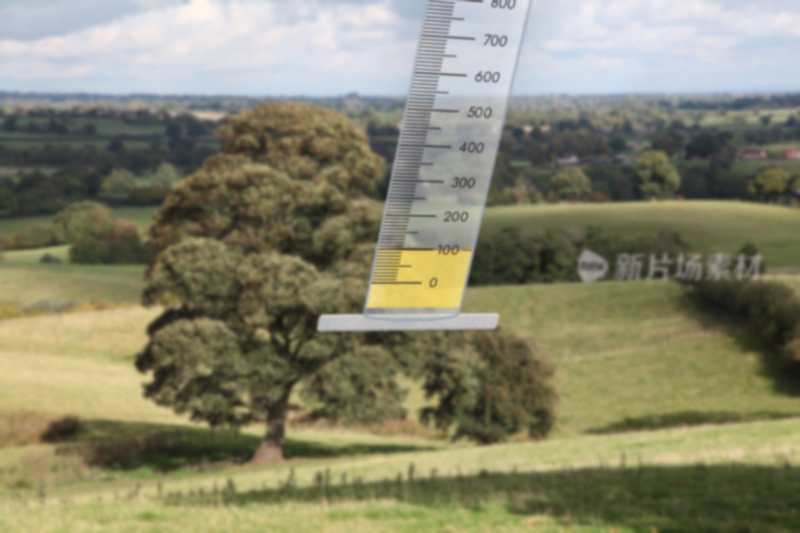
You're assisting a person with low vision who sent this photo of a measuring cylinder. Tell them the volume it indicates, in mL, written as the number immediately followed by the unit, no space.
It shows 100mL
